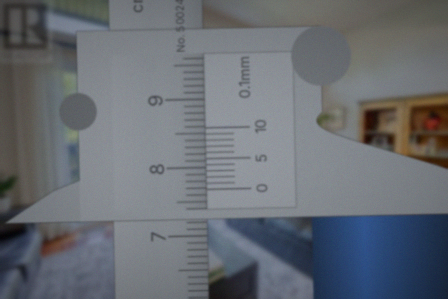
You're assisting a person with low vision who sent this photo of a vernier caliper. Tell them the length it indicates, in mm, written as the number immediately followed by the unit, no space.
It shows 76.8mm
